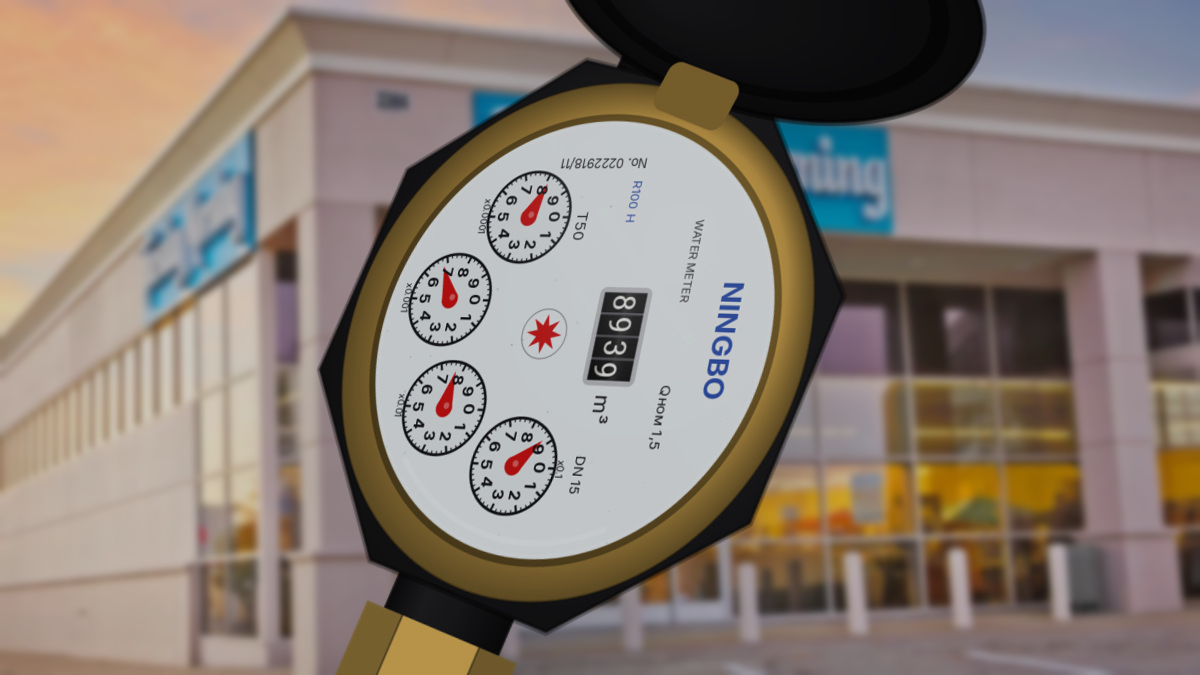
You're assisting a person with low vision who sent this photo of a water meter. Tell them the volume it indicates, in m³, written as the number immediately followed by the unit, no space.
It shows 8938.8768m³
